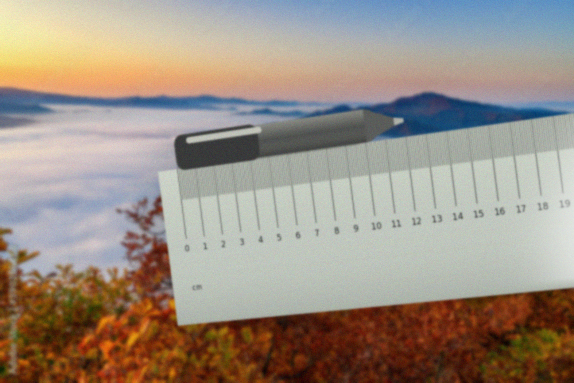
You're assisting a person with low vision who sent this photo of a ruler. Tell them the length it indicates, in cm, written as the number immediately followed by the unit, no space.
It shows 12cm
